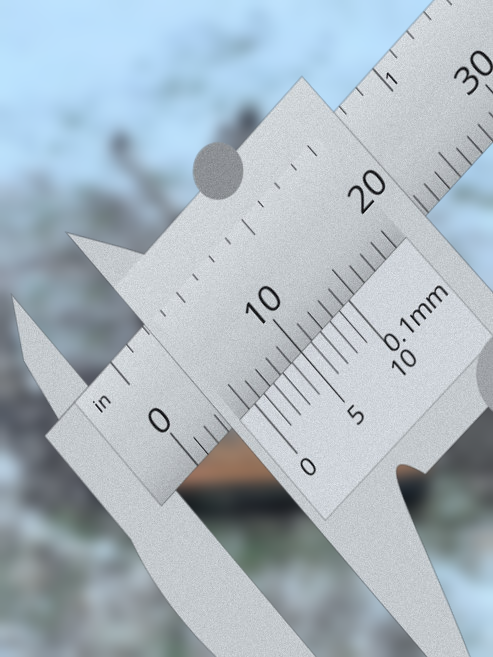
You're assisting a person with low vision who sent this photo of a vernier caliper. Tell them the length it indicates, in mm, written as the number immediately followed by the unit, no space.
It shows 5.5mm
